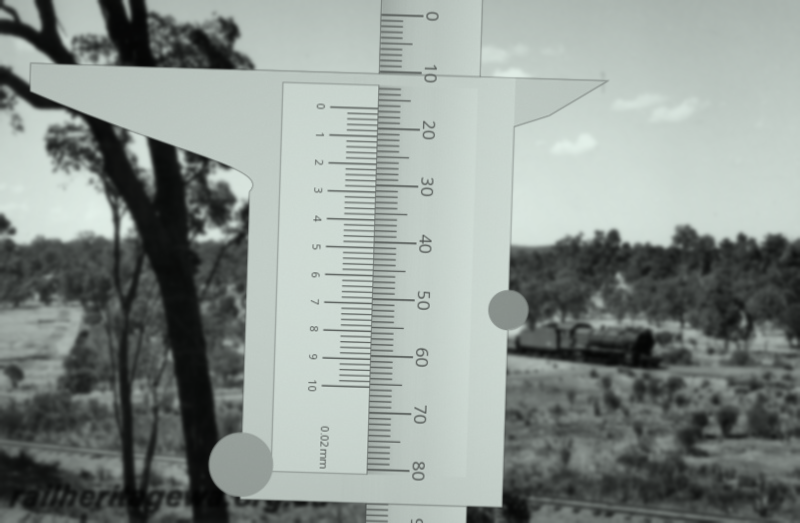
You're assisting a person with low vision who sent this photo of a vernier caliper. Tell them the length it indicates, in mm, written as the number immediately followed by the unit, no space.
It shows 16.5mm
